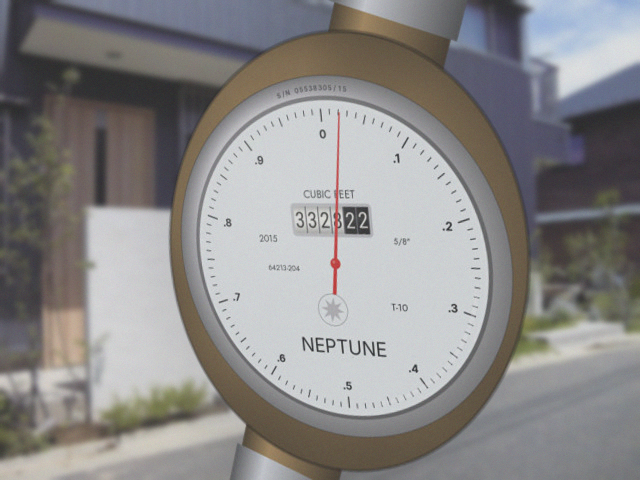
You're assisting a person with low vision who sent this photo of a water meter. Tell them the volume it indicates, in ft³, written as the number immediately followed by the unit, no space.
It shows 332822.02ft³
